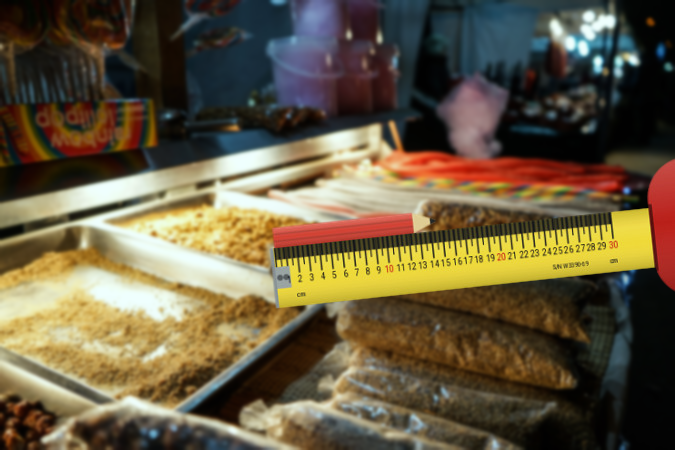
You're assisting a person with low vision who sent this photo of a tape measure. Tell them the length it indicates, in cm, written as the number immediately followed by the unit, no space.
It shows 14.5cm
